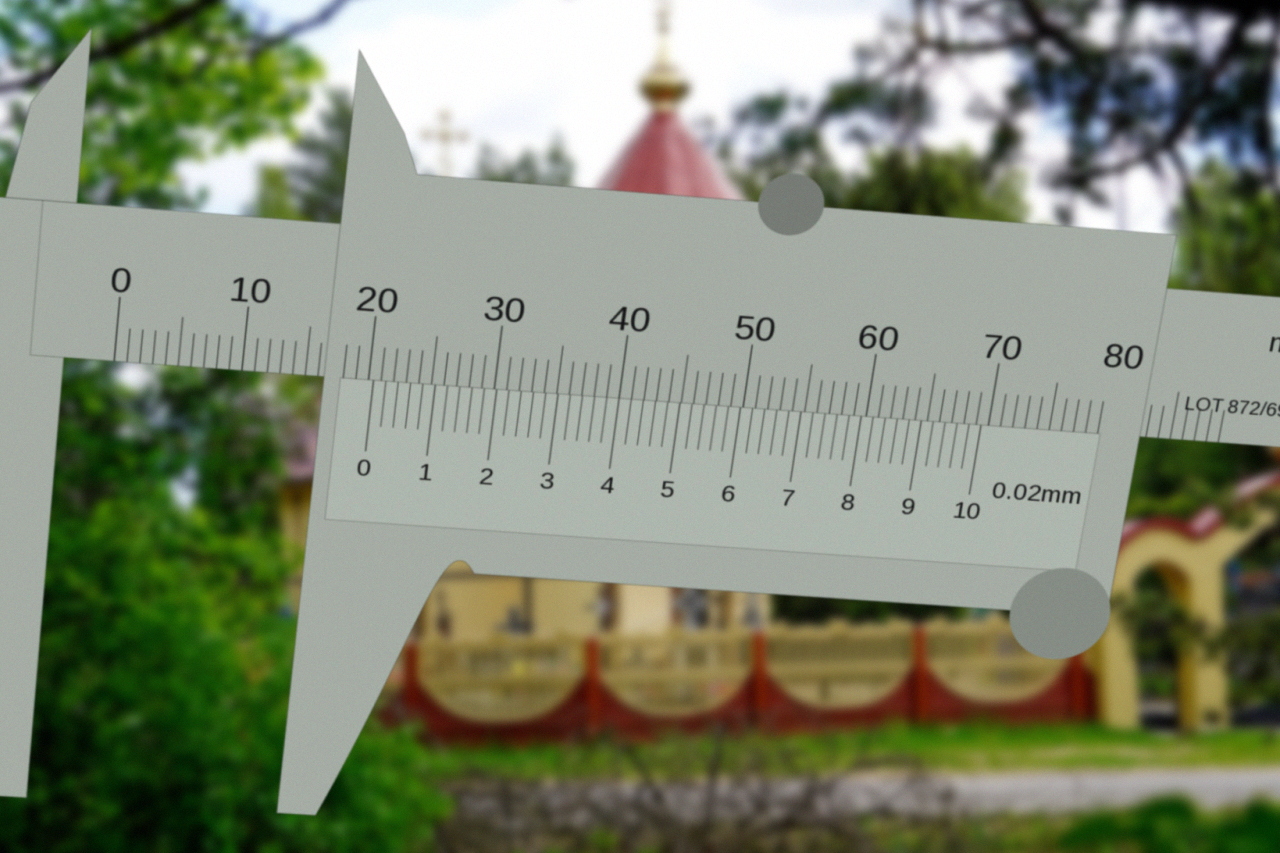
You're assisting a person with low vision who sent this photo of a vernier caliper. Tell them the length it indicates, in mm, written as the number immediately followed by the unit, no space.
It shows 20.4mm
